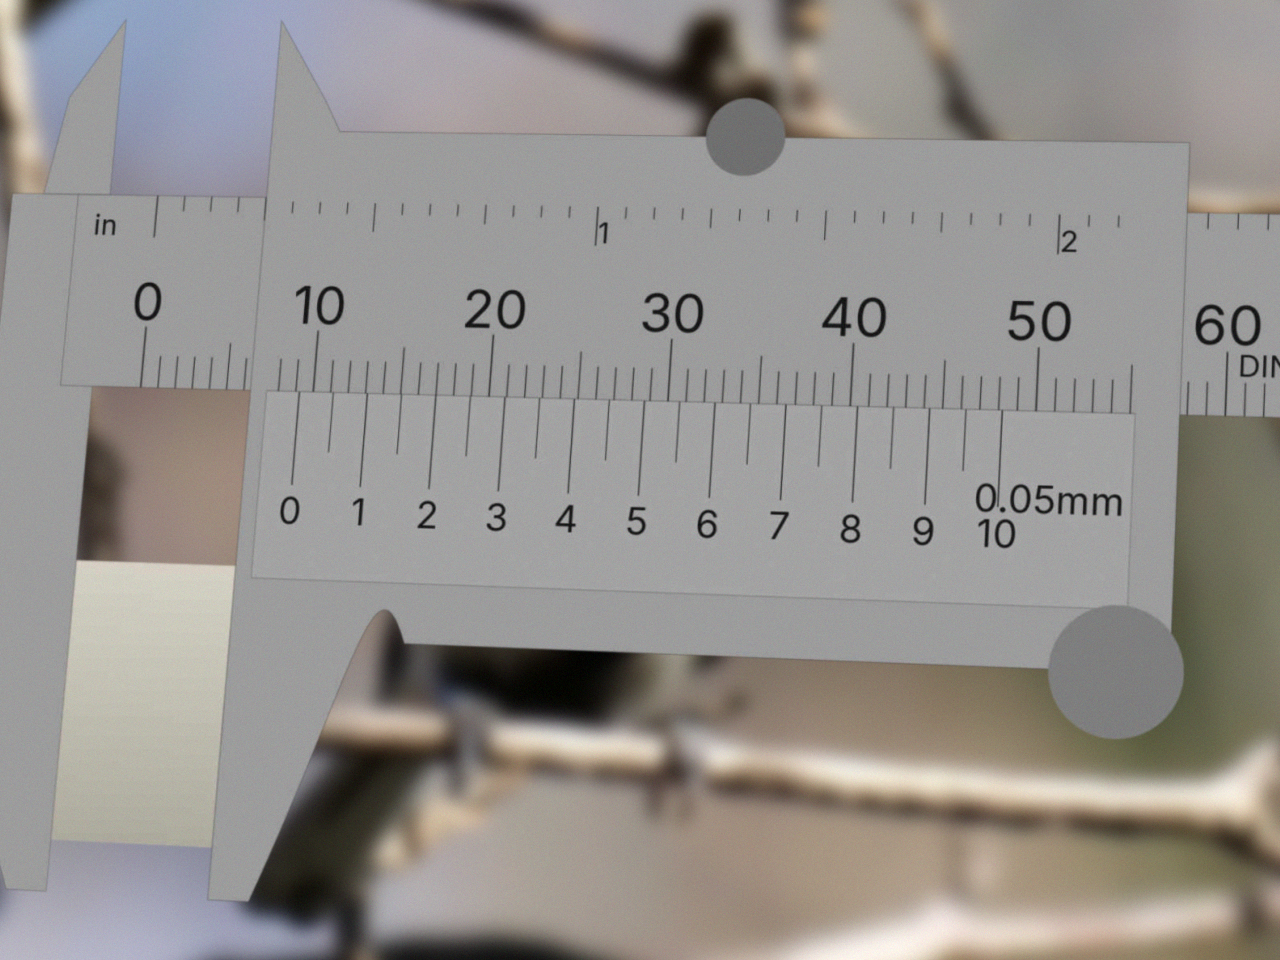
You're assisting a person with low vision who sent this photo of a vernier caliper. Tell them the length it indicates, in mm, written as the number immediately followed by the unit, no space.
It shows 9.2mm
